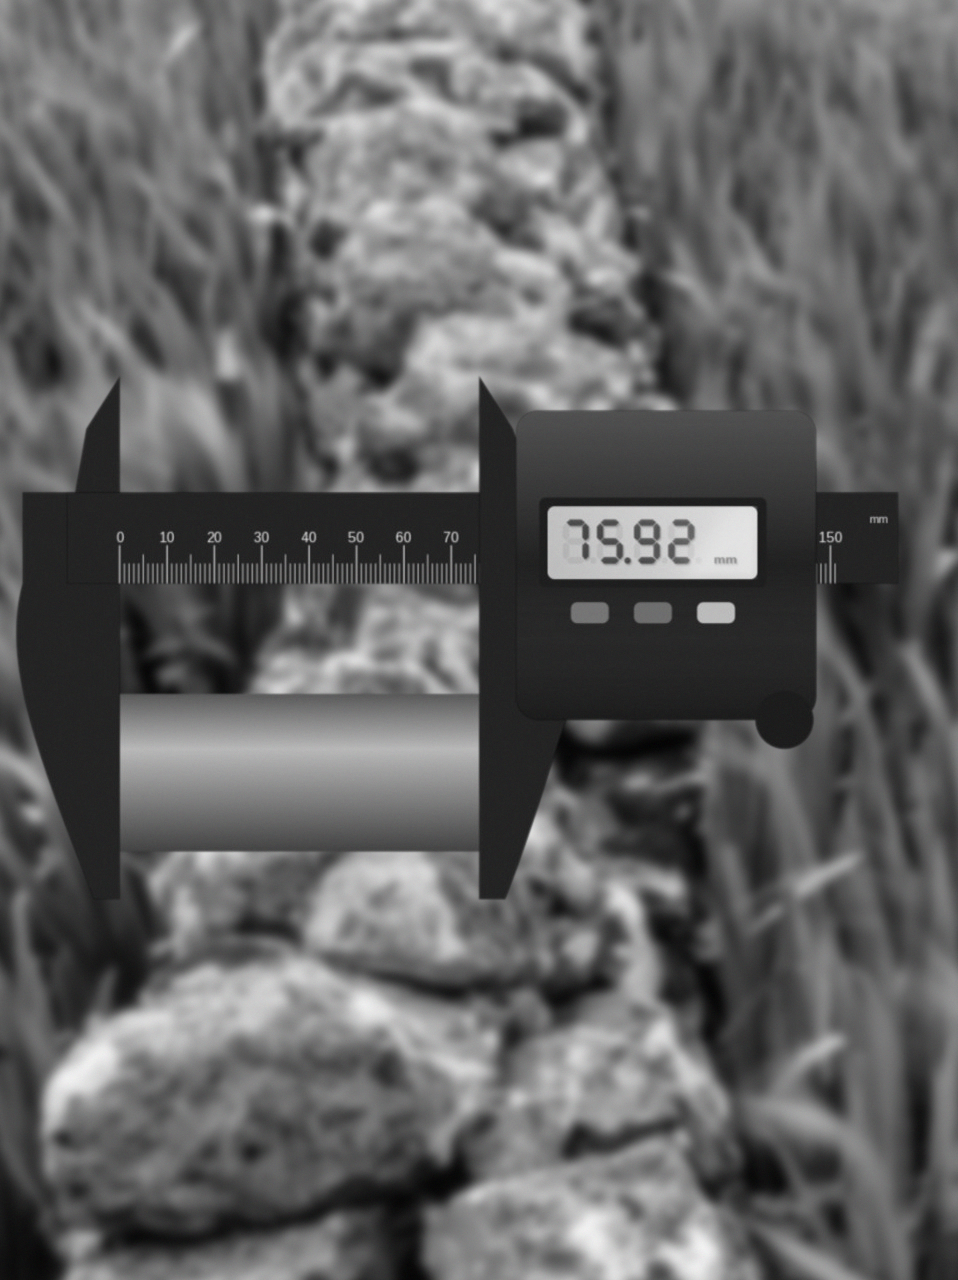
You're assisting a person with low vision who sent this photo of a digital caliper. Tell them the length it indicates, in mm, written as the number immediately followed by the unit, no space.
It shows 75.92mm
